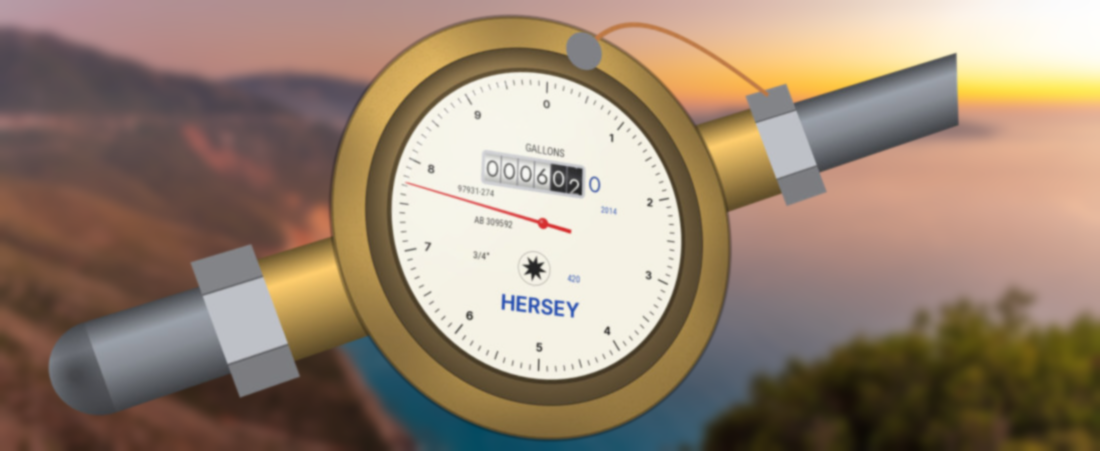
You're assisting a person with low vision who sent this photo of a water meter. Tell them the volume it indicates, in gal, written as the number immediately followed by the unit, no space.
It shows 6017.7gal
